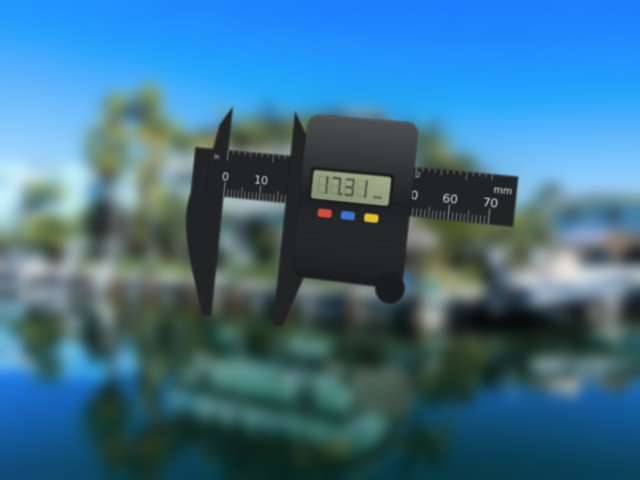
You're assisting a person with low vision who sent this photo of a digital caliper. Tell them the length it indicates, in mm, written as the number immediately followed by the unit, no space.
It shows 17.31mm
